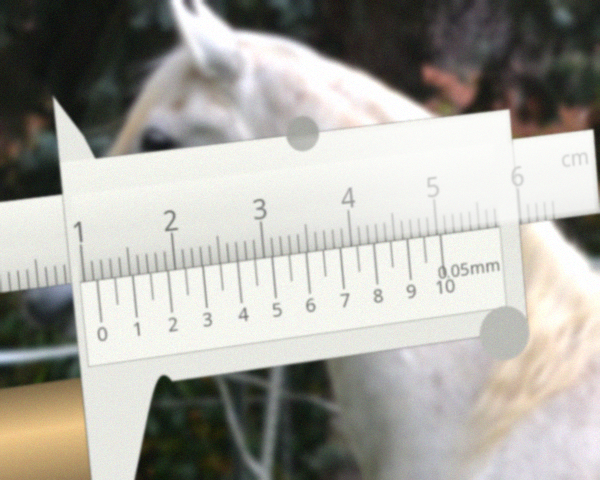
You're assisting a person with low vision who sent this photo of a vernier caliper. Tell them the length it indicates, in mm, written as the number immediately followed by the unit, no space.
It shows 11.4mm
